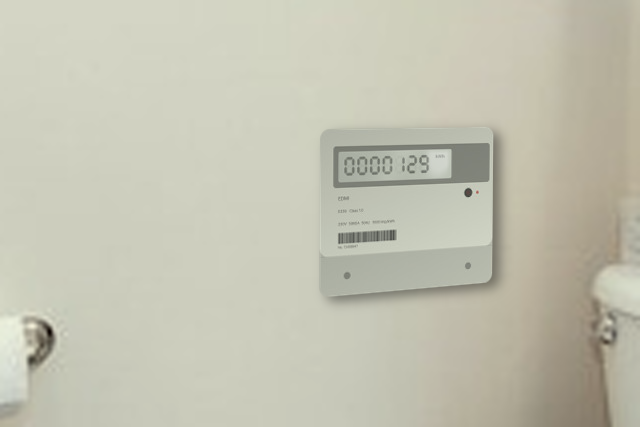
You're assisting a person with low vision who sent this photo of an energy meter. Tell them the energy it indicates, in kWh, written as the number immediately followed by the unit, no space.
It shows 129kWh
